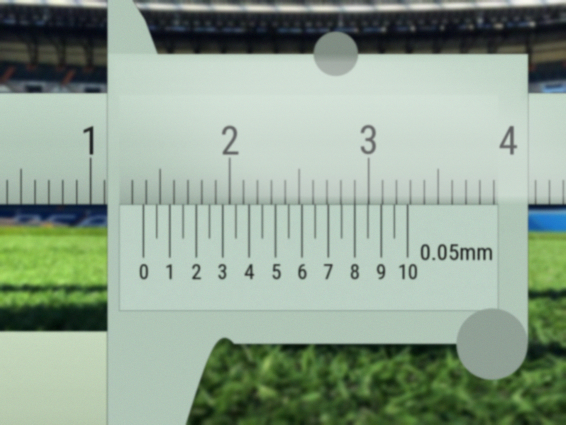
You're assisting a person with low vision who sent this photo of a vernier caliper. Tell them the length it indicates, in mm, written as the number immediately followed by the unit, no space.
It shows 13.8mm
